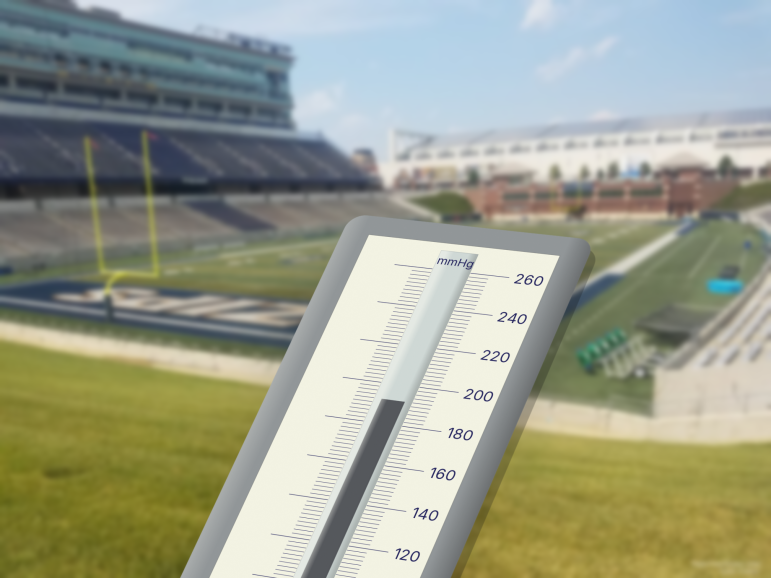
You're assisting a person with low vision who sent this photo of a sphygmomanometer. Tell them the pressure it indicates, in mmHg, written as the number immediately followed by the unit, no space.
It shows 192mmHg
